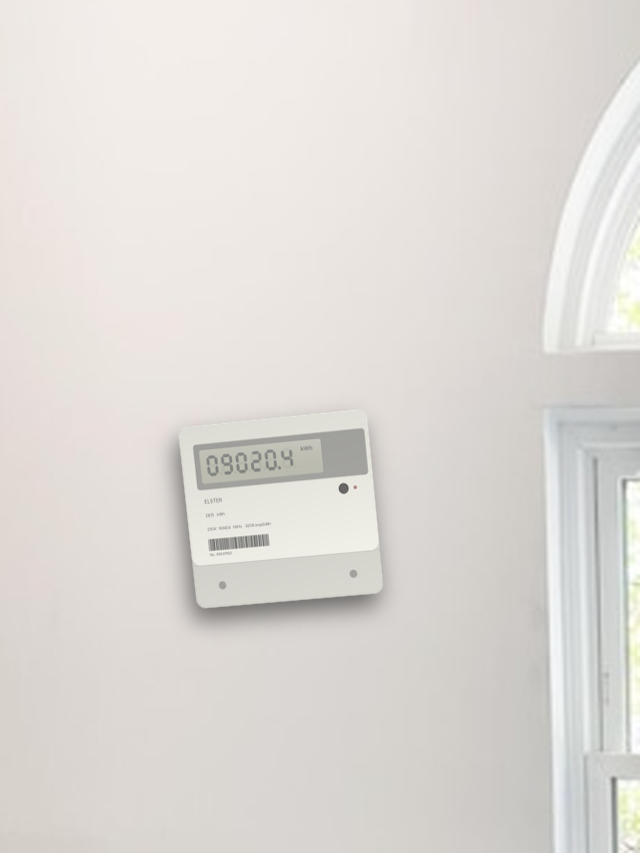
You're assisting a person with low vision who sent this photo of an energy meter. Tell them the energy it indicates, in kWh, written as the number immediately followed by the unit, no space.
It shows 9020.4kWh
